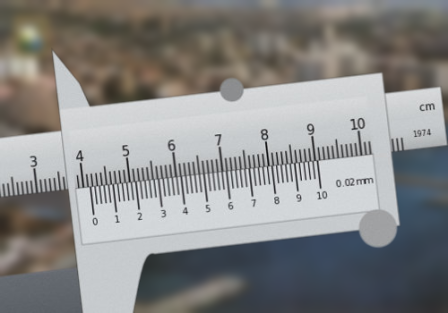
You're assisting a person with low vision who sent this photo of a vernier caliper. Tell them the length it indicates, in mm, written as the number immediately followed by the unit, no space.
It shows 41.5mm
